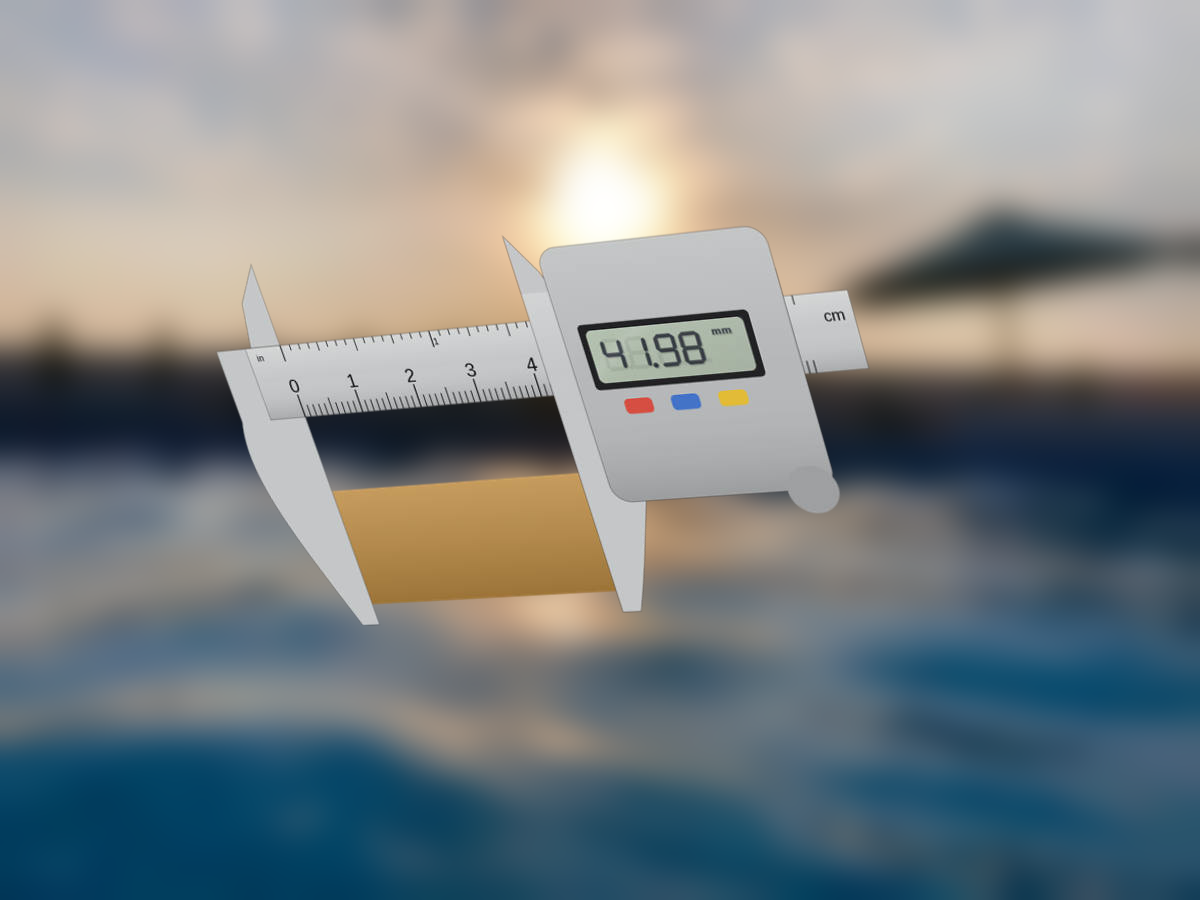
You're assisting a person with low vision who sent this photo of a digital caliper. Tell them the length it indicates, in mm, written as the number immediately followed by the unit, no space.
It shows 41.98mm
